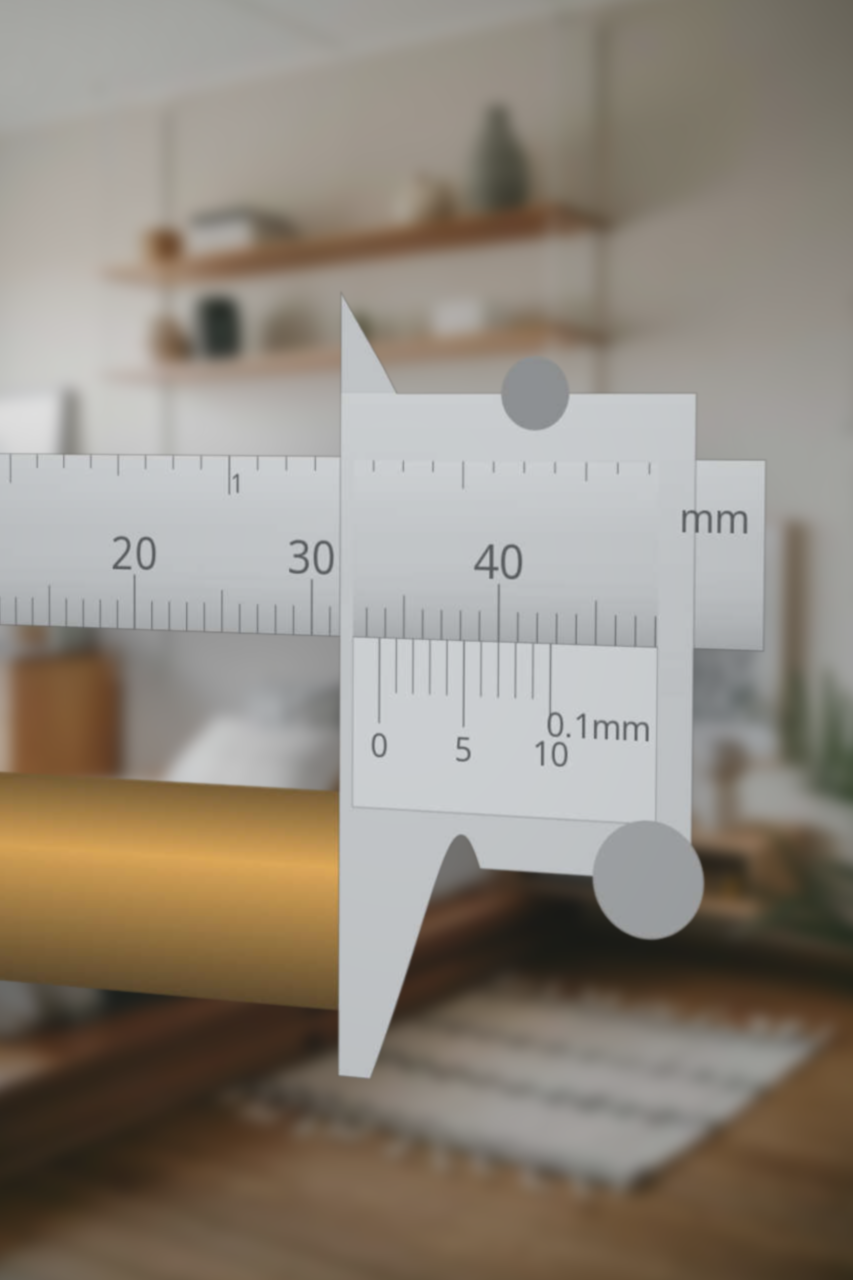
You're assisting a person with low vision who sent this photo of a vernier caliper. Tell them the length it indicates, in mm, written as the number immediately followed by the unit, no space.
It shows 33.7mm
